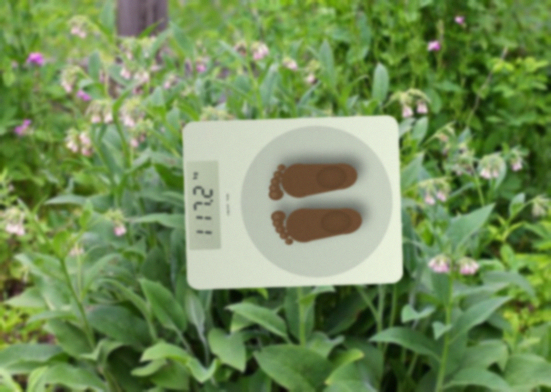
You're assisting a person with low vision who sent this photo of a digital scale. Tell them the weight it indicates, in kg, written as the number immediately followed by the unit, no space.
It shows 117.2kg
